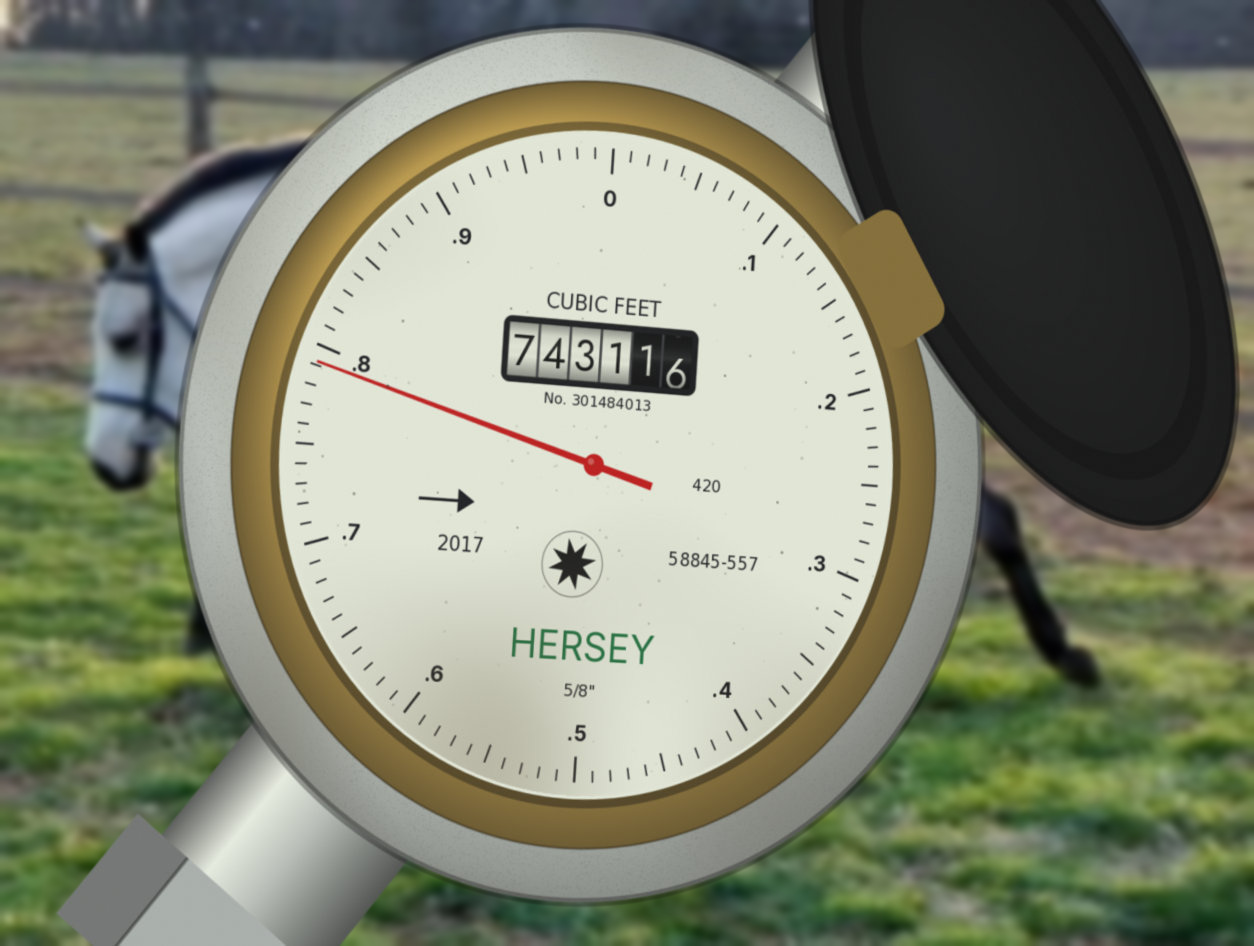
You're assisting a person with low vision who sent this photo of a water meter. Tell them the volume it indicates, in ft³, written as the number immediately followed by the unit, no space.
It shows 743115.79ft³
